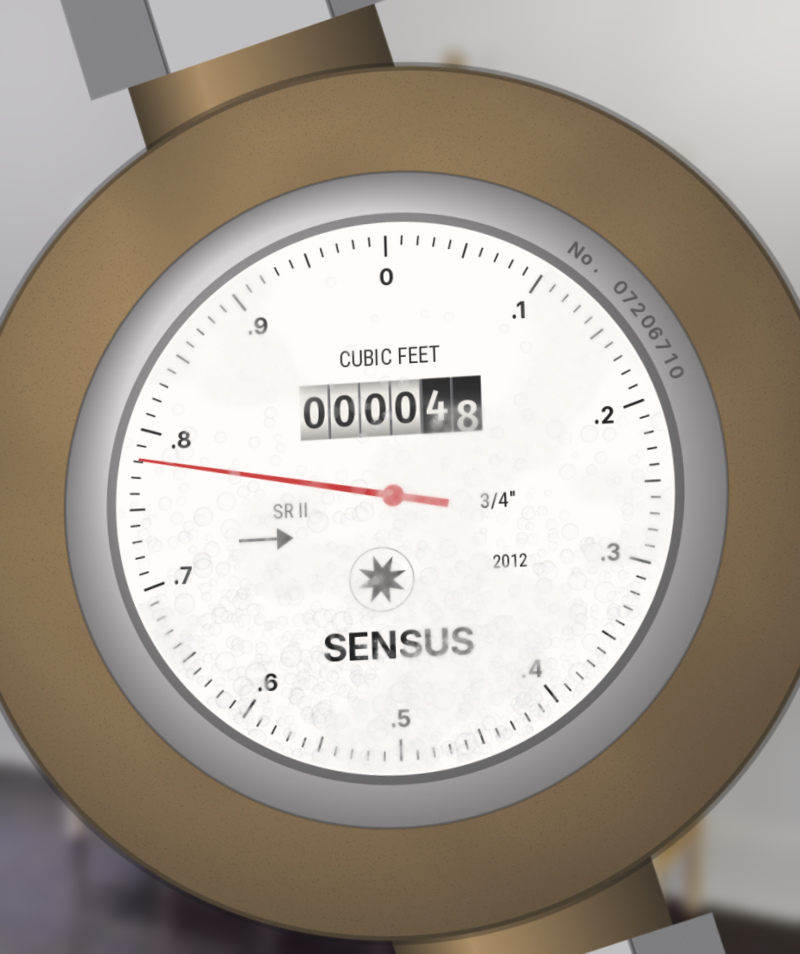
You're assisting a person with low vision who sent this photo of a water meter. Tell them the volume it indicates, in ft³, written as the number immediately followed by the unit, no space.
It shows 47.78ft³
